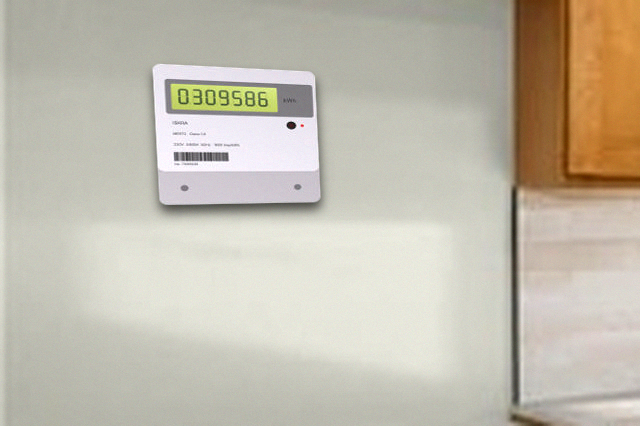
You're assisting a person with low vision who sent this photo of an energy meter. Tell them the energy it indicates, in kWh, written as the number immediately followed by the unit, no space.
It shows 309586kWh
